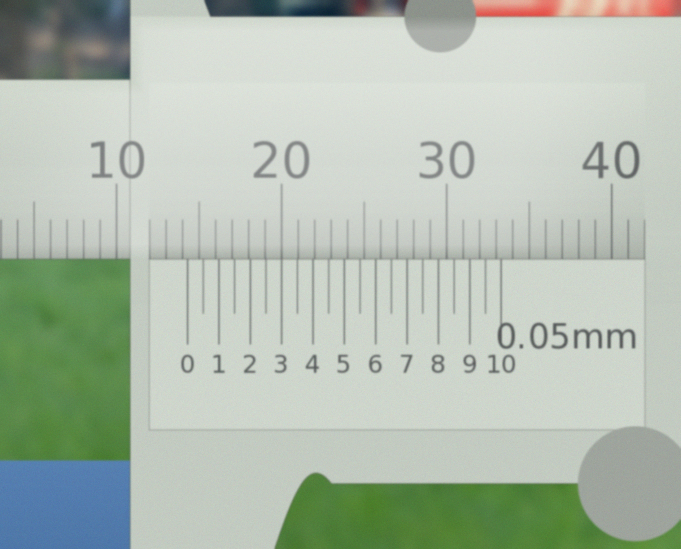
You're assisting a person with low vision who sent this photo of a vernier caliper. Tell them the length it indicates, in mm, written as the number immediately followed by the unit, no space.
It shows 14.3mm
